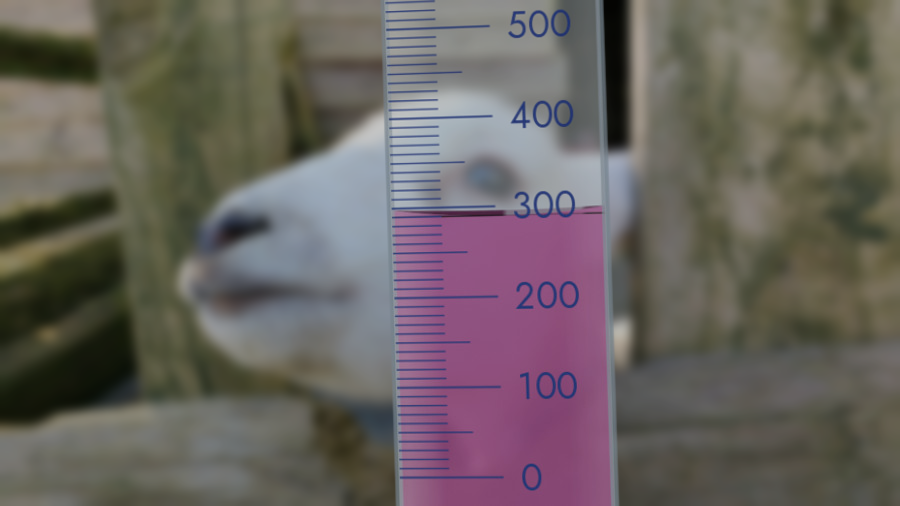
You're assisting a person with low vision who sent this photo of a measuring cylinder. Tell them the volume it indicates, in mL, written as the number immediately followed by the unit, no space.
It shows 290mL
